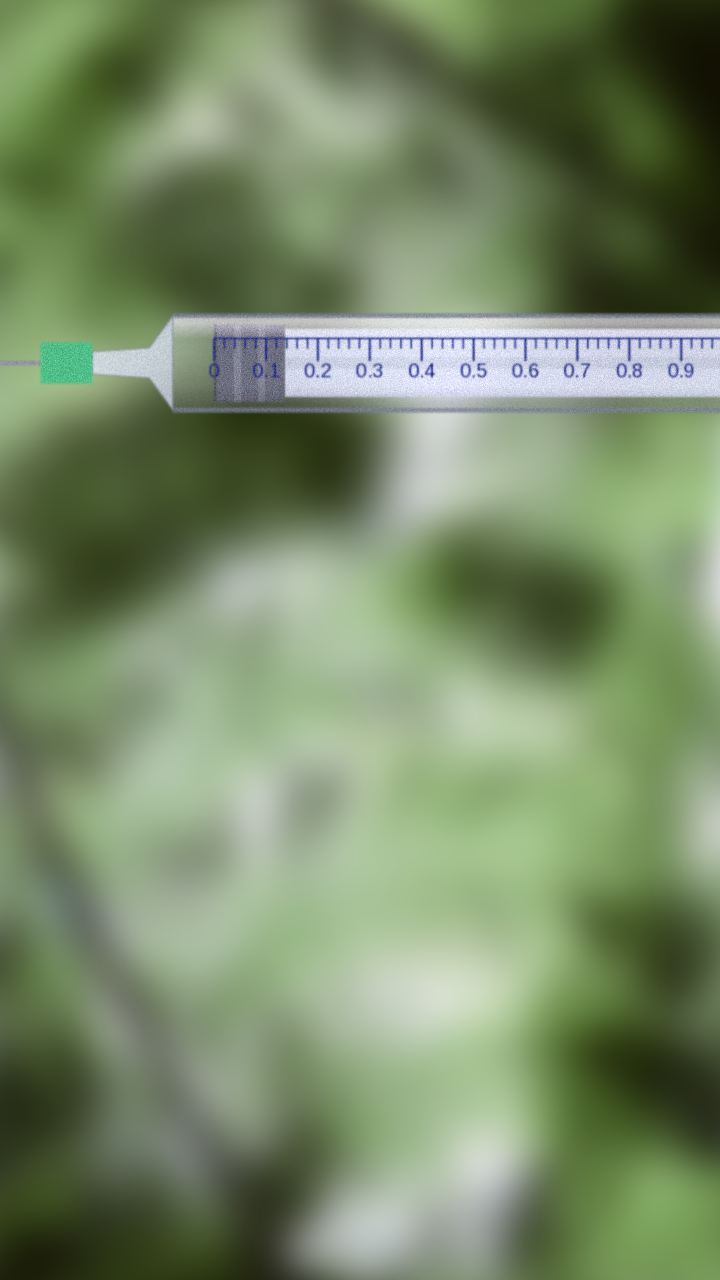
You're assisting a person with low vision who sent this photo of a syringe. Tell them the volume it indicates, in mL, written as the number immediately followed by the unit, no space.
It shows 0mL
